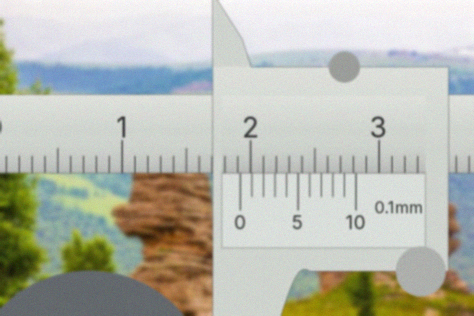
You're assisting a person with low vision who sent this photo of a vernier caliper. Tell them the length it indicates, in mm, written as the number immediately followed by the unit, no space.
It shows 19.2mm
